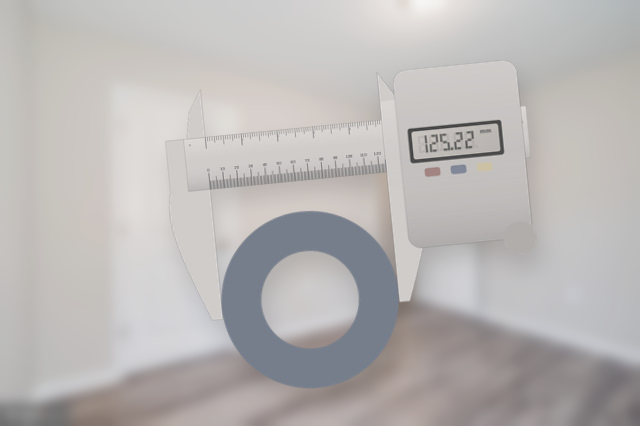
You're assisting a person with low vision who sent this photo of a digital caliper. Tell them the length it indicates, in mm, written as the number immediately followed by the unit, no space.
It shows 125.22mm
